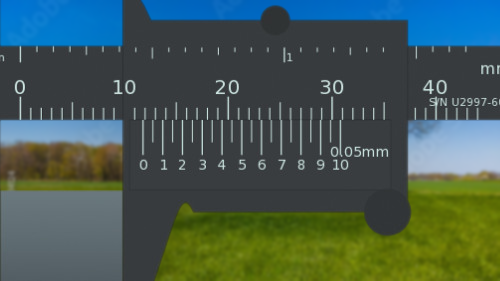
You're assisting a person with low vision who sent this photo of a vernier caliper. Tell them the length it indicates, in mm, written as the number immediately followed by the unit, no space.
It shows 11.8mm
